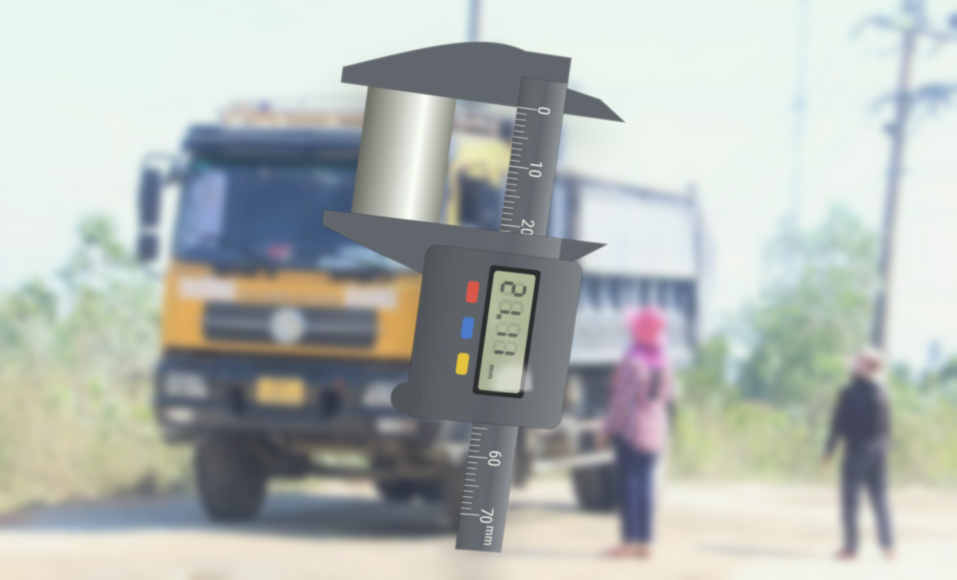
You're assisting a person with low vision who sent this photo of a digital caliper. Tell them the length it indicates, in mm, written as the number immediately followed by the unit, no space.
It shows 21.11mm
